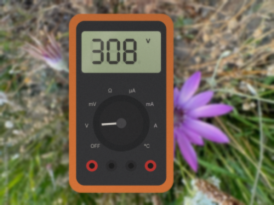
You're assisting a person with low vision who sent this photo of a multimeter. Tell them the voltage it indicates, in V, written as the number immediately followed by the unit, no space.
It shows 308V
